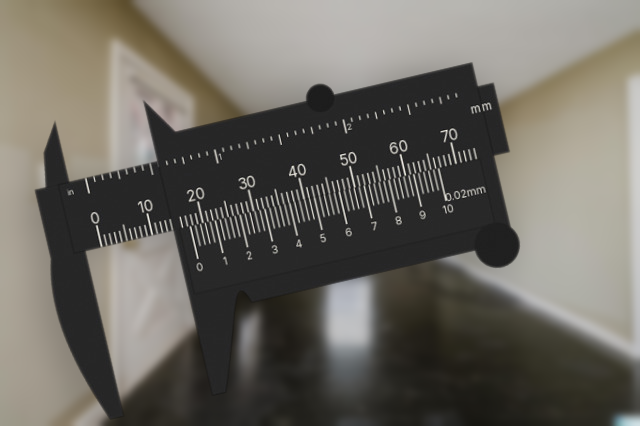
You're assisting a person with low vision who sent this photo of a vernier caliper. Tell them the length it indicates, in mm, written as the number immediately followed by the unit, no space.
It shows 17.5mm
